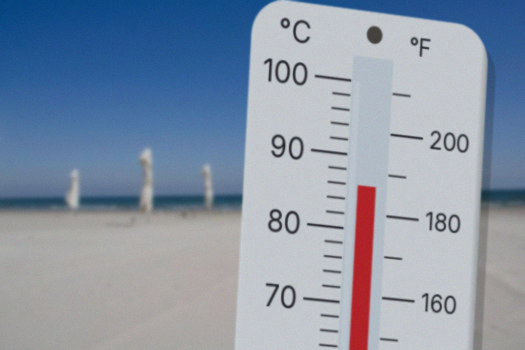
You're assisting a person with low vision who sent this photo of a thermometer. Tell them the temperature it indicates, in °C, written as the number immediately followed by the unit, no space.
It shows 86°C
